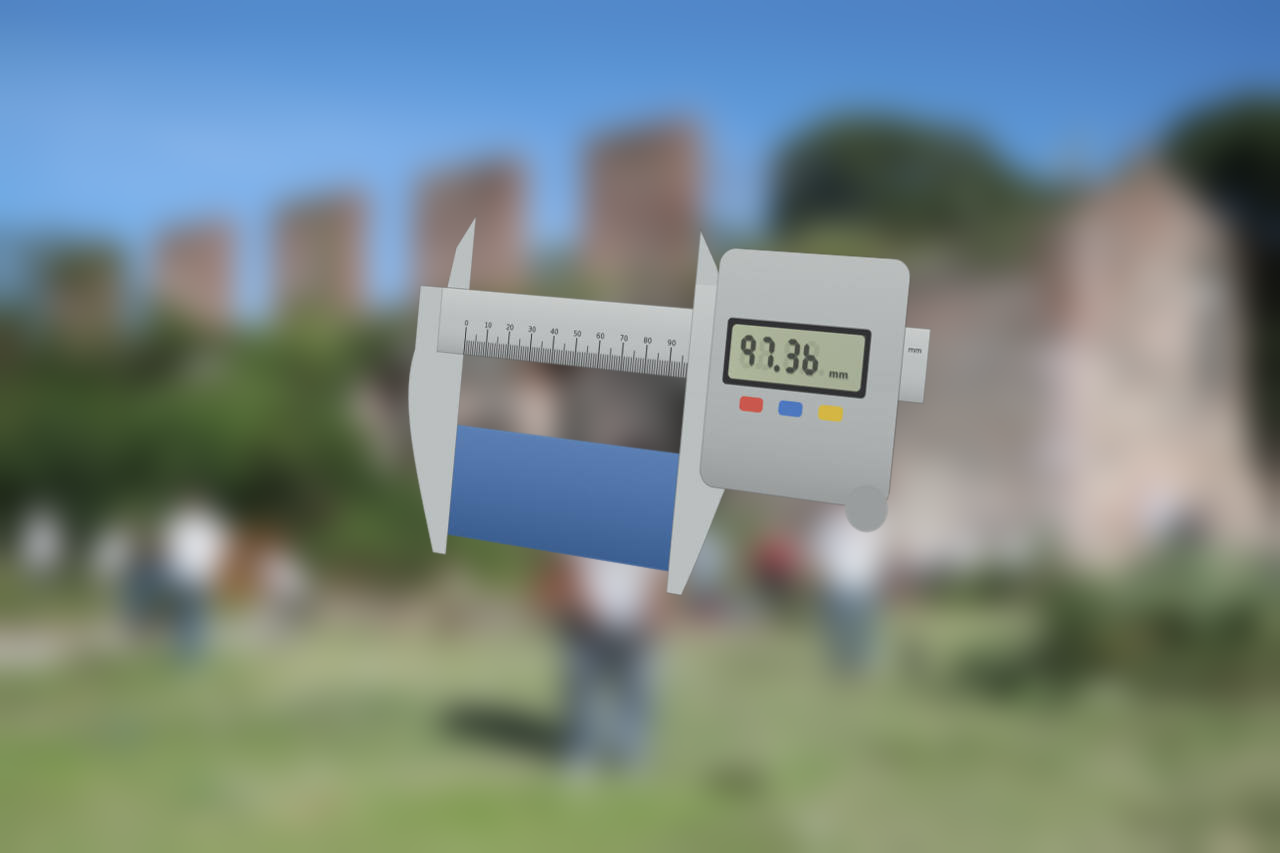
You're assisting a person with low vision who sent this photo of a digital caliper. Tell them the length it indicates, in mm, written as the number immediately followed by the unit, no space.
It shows 97.36mm
